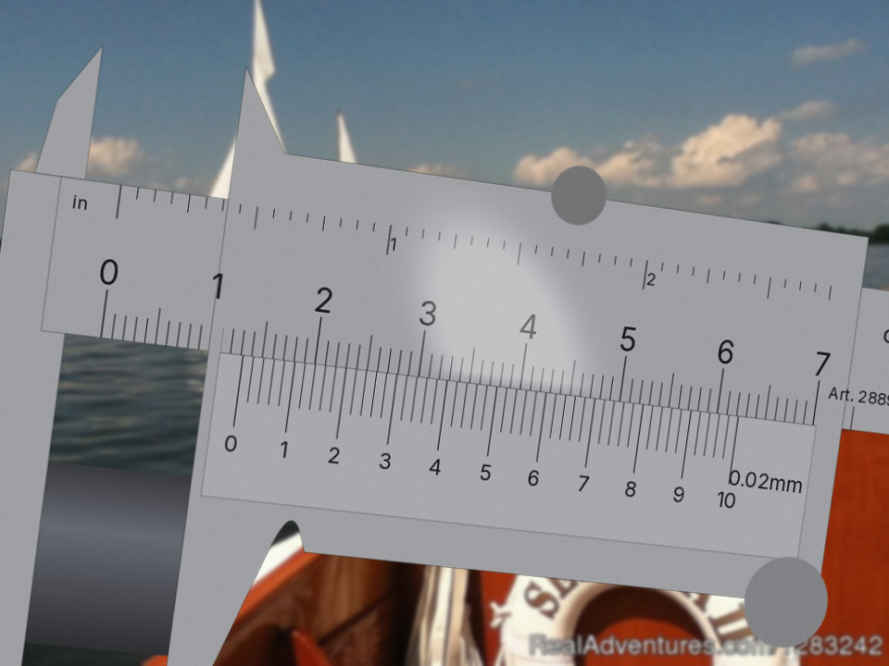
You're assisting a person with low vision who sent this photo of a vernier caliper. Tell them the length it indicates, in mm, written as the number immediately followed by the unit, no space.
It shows 13.2mm
